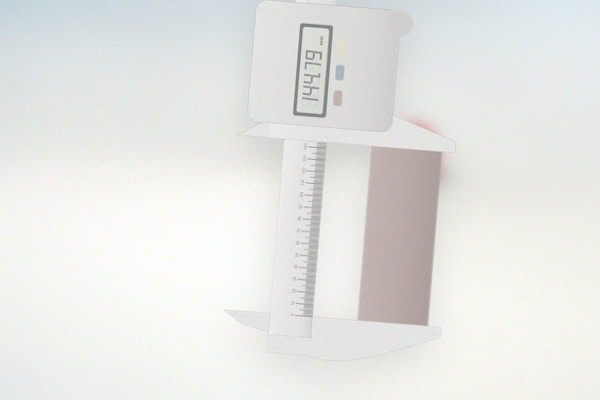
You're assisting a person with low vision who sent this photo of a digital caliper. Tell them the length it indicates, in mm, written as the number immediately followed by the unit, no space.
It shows 144.79mm
